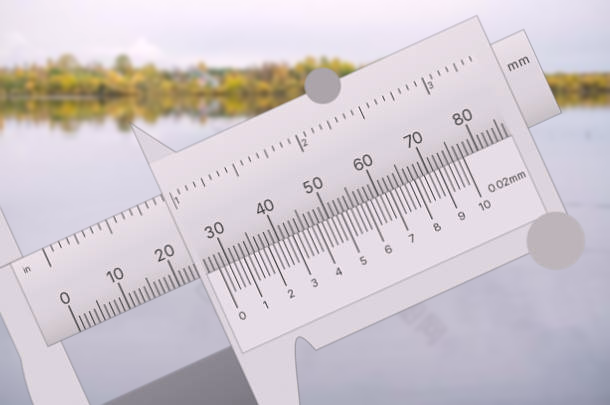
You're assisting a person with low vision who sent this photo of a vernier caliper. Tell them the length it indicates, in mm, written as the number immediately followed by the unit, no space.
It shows 28.0mm
